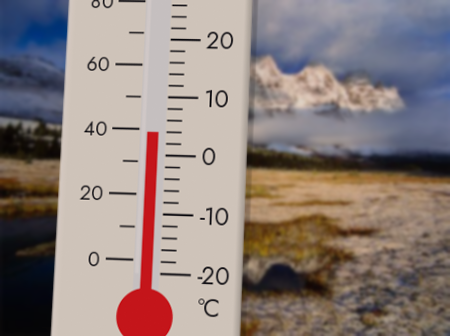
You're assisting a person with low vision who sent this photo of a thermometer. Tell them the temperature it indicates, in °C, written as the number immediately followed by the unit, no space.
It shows 4°C
